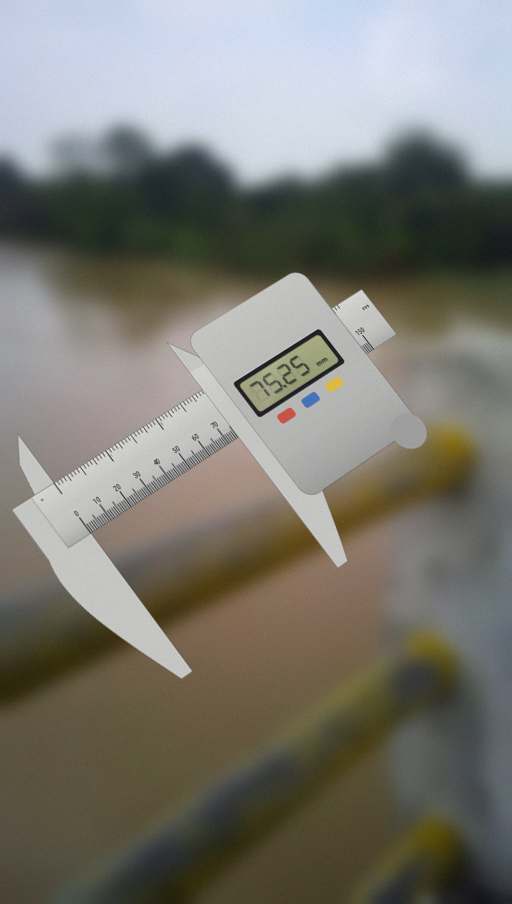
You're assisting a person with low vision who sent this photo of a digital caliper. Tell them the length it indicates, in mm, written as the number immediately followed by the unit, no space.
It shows 75.25mm
